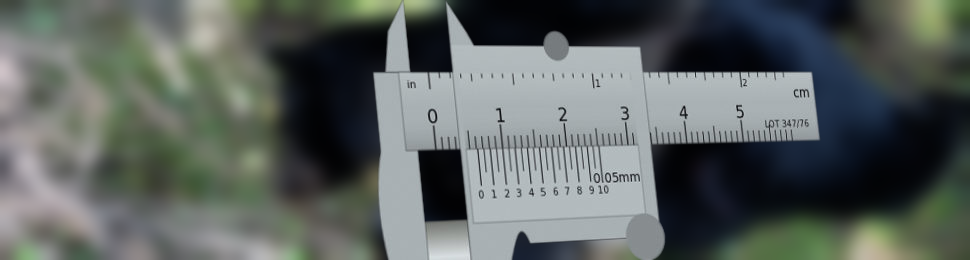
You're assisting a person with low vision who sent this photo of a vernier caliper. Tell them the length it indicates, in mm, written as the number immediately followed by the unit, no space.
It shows 6.2mm
